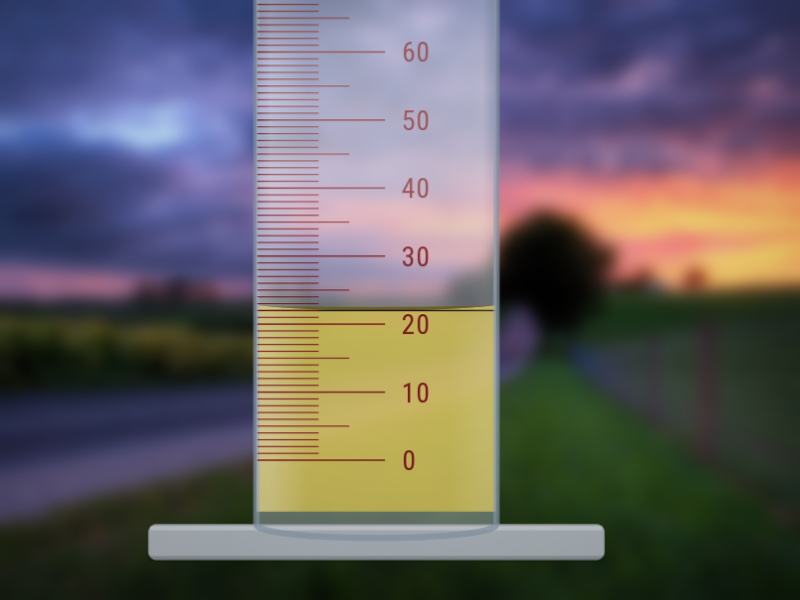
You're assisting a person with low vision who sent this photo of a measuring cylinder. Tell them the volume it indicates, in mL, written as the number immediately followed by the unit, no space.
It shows 22mL
